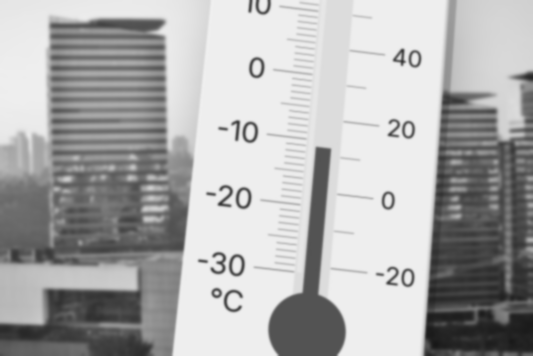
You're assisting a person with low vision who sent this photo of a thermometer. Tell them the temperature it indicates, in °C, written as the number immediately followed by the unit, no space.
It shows -11°C
